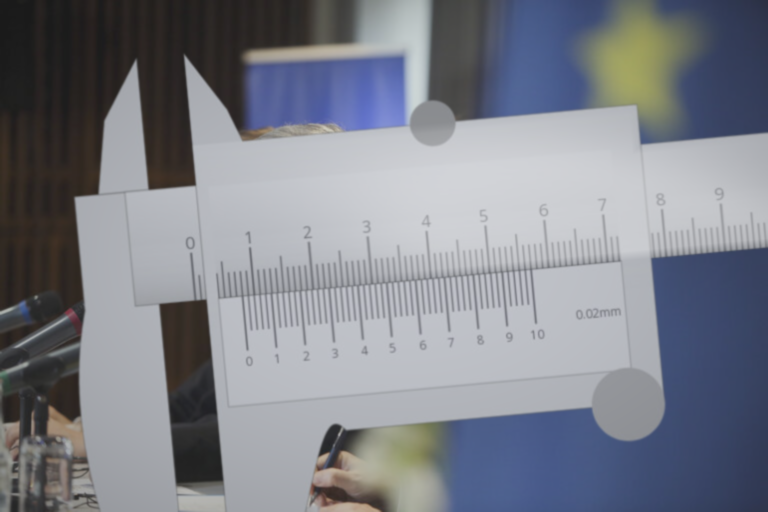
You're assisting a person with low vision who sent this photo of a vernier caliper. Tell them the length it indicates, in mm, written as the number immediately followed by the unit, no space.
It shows 8.0mm
